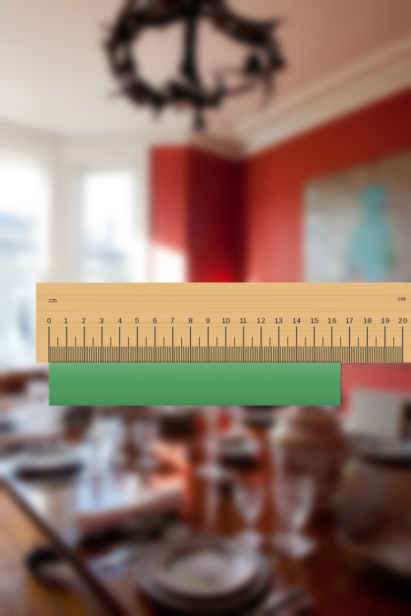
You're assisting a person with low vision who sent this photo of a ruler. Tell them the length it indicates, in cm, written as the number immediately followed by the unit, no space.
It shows 16.5cm
